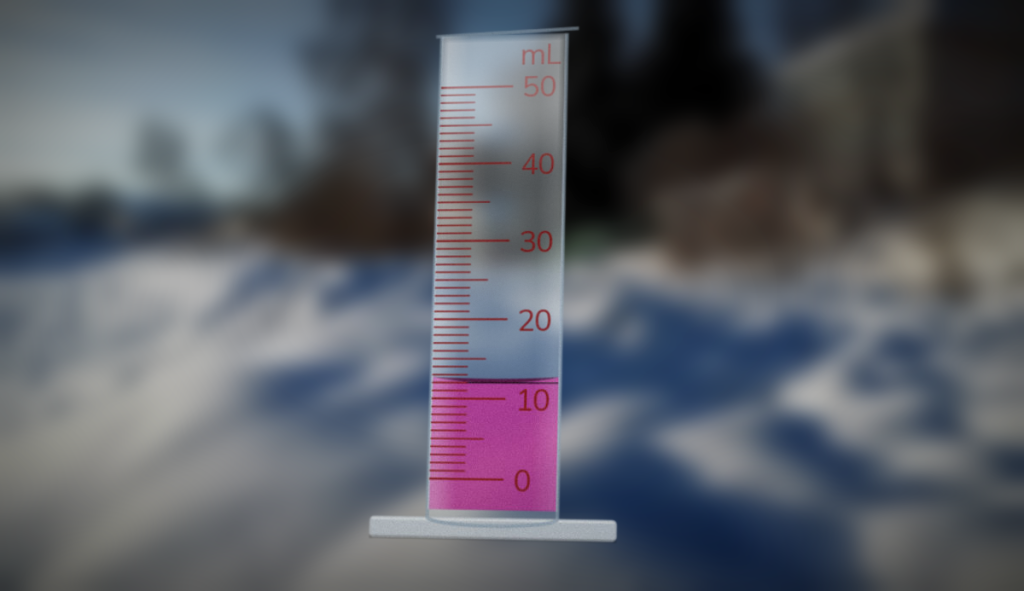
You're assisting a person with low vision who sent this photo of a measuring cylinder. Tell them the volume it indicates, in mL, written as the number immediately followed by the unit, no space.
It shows 12mL
